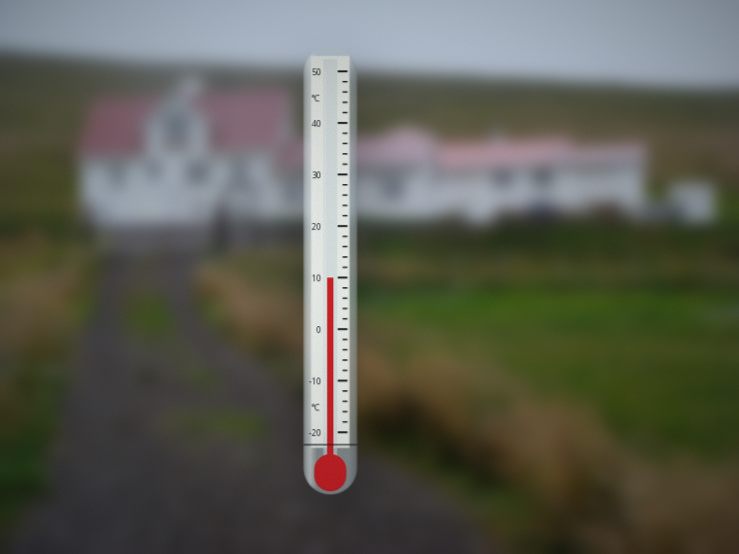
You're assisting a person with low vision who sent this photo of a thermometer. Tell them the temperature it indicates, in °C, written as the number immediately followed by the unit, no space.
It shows 10°C
